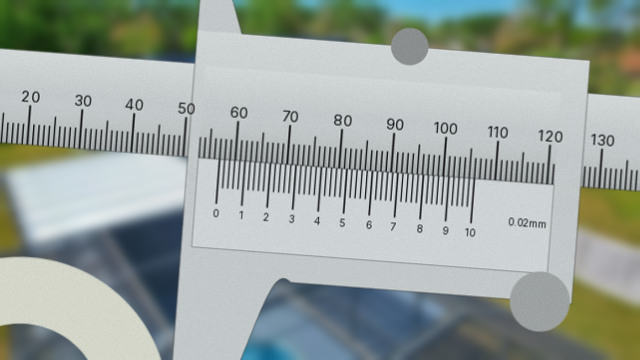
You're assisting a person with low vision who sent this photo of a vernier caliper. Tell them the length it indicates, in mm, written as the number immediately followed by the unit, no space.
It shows 57.0mm
